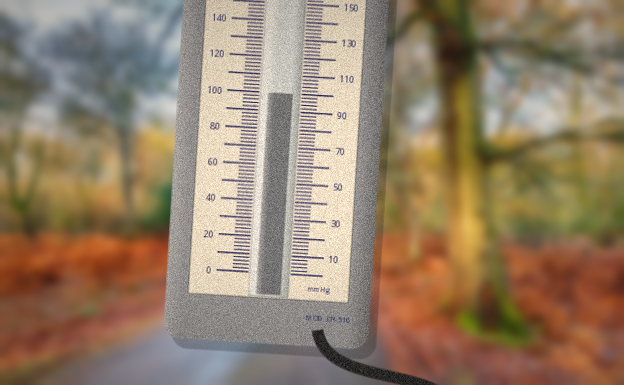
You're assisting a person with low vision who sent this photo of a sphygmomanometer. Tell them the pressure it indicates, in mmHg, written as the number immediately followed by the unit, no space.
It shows 100mmHg
